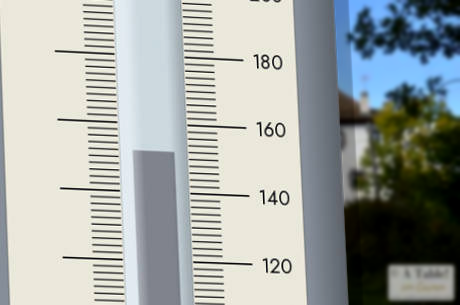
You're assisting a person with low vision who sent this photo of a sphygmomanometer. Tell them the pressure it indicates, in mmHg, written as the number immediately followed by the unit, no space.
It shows 152mmHg
